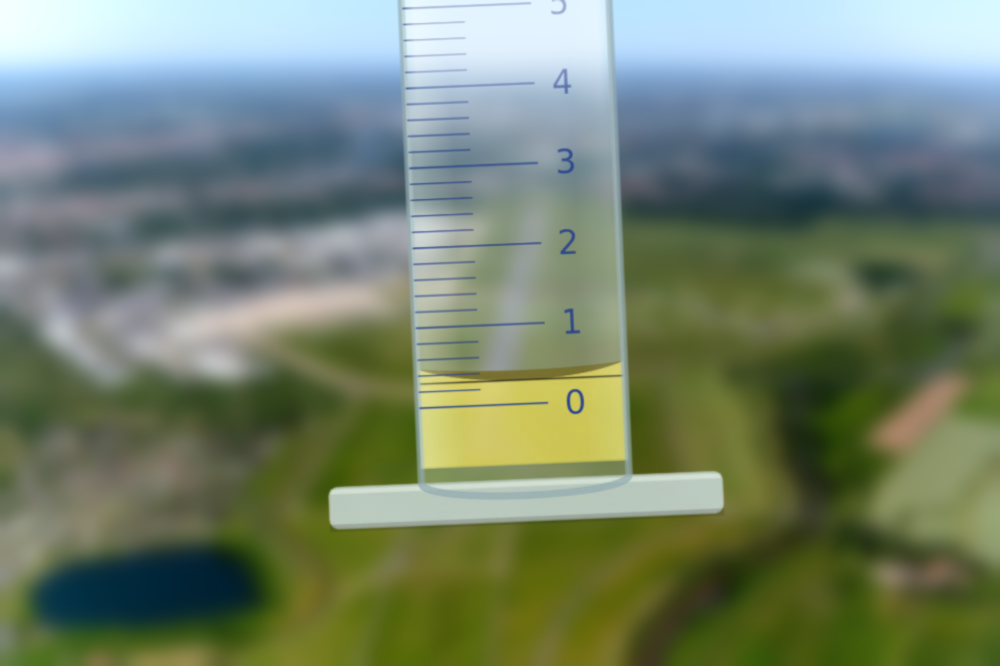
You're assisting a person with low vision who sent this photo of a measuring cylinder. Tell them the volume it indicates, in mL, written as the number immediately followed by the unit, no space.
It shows 0.3mL
